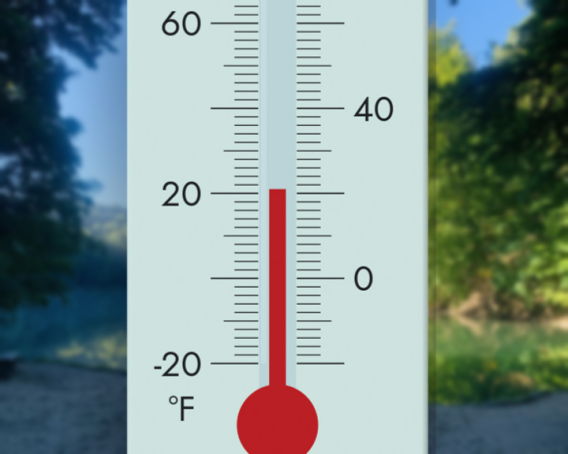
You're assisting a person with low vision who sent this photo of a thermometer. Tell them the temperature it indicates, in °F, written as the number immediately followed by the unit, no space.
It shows 21°F
